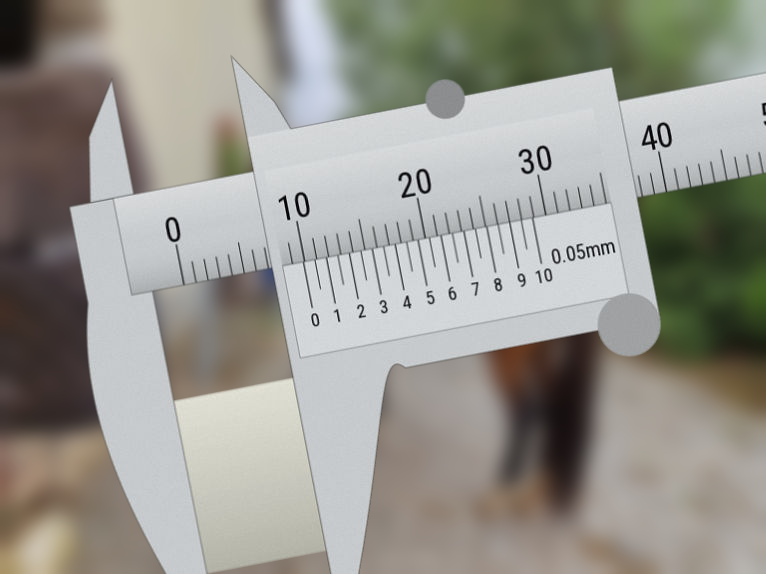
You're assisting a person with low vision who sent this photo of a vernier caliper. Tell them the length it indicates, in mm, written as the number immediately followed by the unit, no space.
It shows 9.9mm
